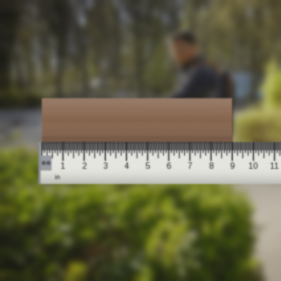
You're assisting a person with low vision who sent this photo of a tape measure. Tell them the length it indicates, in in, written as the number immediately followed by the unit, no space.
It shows 9in
